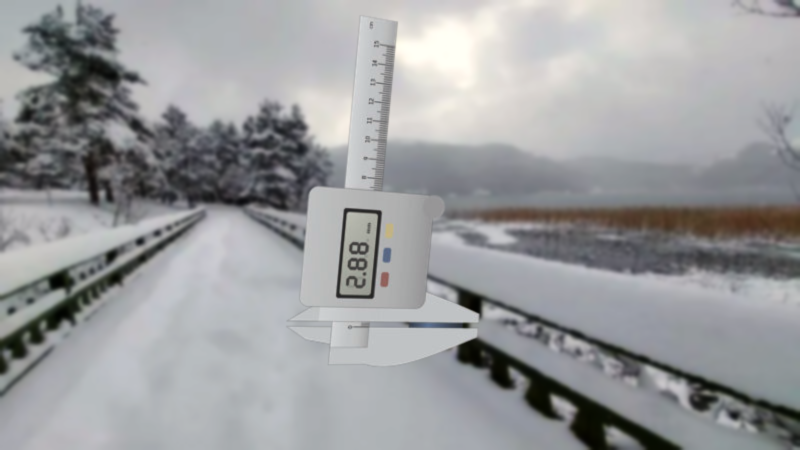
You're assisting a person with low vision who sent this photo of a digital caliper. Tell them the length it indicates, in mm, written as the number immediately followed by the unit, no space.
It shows 2.88mm
